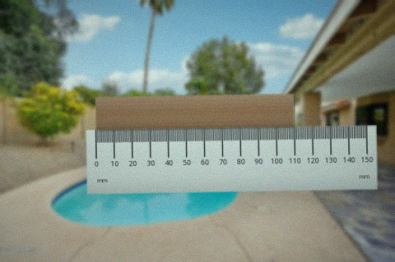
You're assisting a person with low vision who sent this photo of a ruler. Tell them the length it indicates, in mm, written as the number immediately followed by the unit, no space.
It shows 110mm
